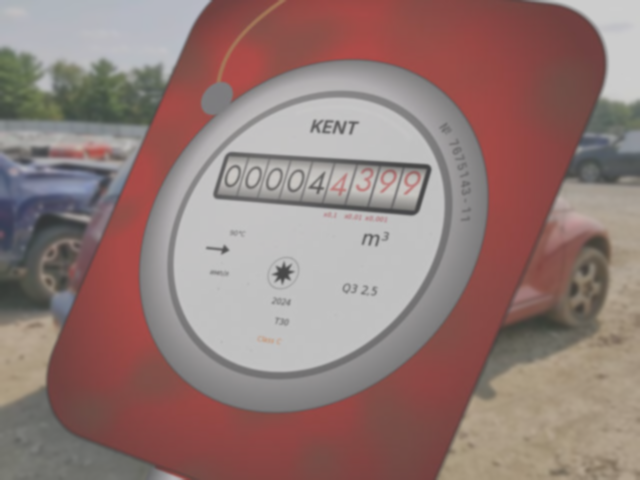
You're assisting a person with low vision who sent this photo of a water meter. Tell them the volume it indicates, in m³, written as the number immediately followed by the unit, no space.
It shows 4.4399m³
